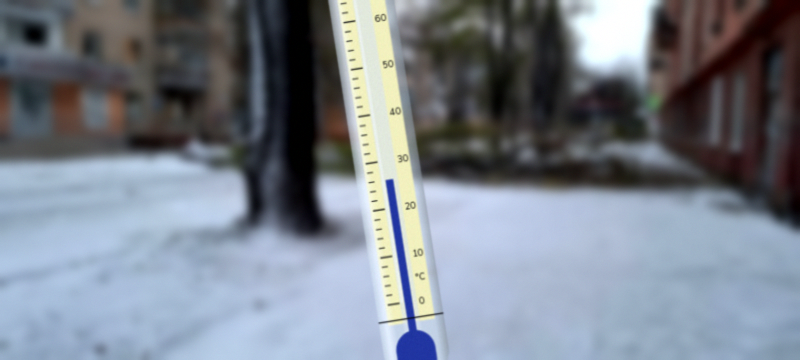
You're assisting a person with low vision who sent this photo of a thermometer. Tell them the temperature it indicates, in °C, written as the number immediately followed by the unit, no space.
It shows 26°C
